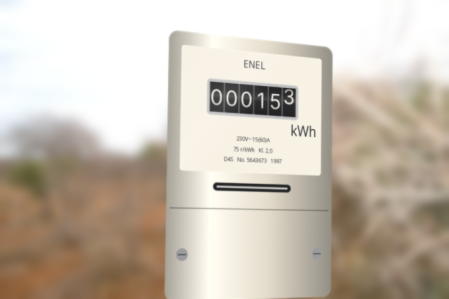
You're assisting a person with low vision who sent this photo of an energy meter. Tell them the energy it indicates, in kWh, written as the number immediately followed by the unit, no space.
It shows 153kWh
